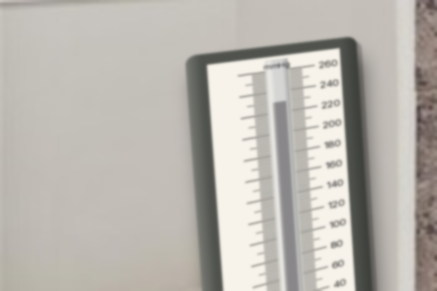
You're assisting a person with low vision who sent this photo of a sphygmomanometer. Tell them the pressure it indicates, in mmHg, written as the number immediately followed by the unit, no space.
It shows 230mmHg
